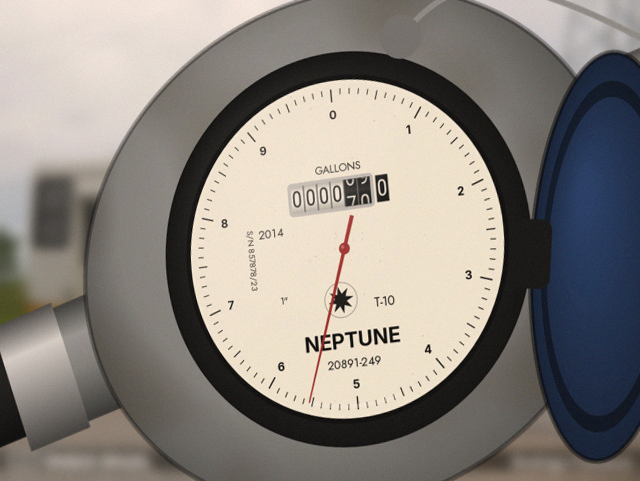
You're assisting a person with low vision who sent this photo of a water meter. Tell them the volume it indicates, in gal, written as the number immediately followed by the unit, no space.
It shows 695.5gal
